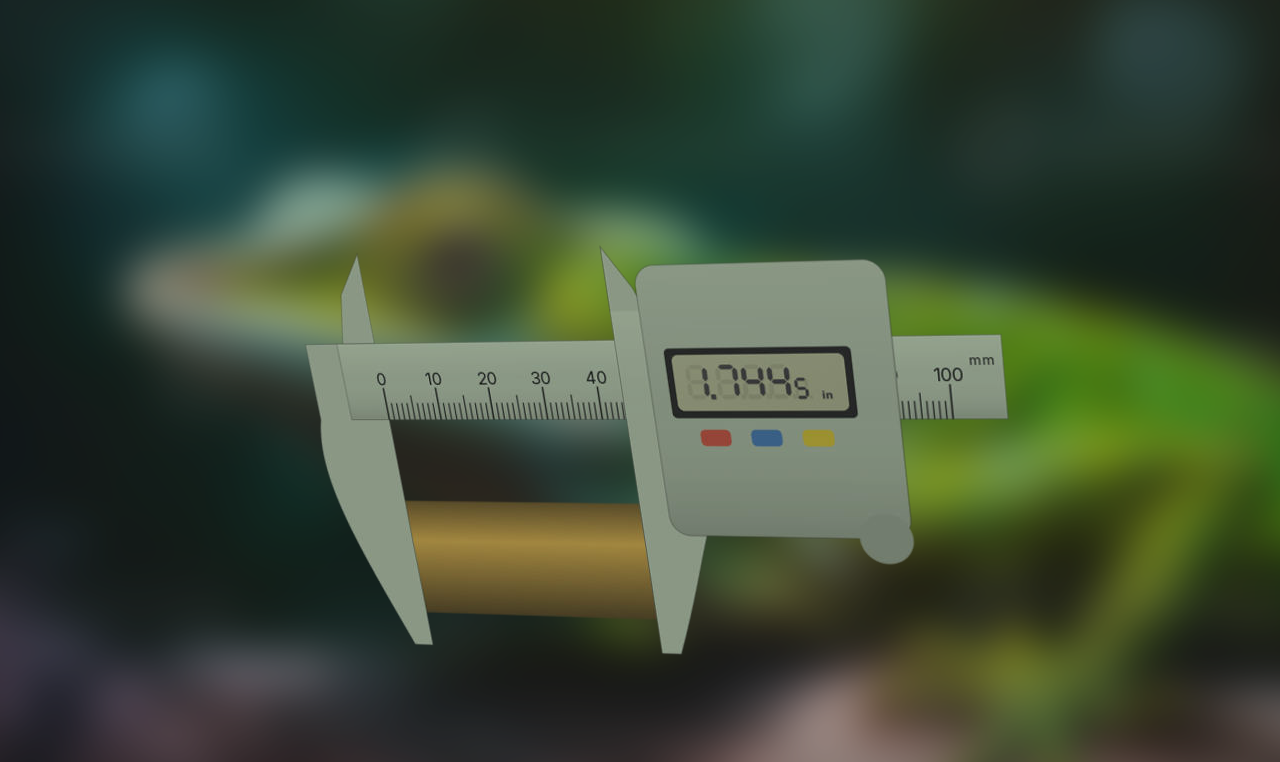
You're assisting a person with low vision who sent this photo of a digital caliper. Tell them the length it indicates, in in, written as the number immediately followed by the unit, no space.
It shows 1.7445in
